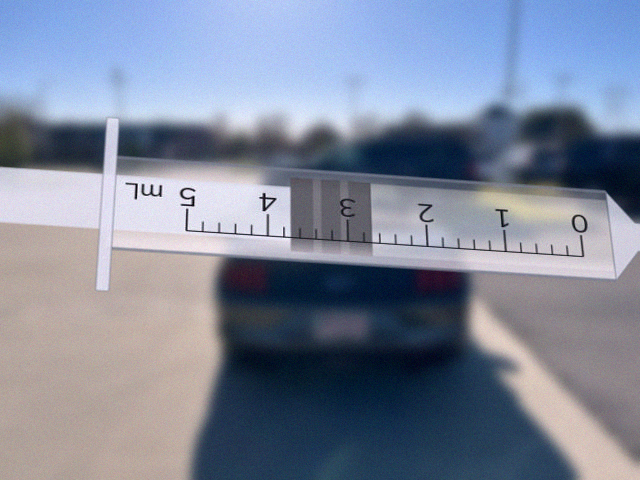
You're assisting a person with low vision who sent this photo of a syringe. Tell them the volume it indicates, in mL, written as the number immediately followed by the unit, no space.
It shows 2.7mL
